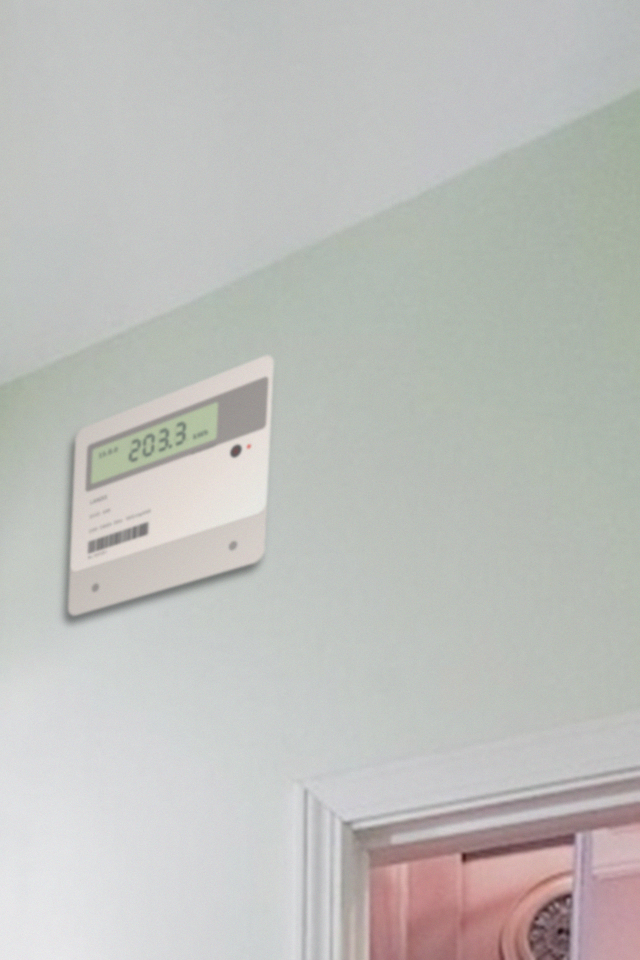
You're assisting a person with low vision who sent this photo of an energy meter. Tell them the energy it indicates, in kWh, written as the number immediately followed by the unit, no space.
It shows 203.3kWh
